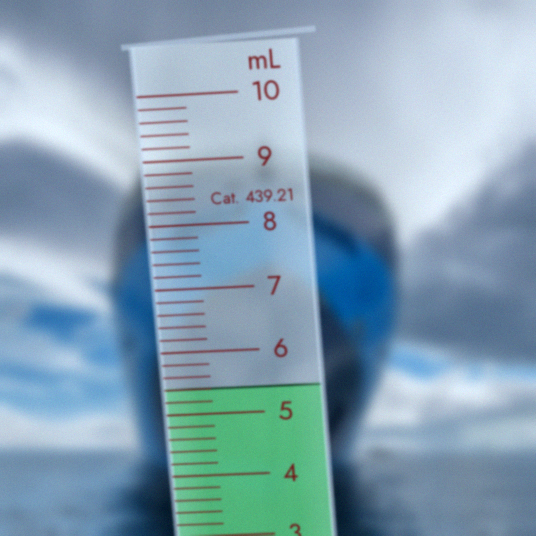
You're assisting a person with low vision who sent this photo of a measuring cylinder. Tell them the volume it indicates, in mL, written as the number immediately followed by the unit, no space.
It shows 5.4mL
